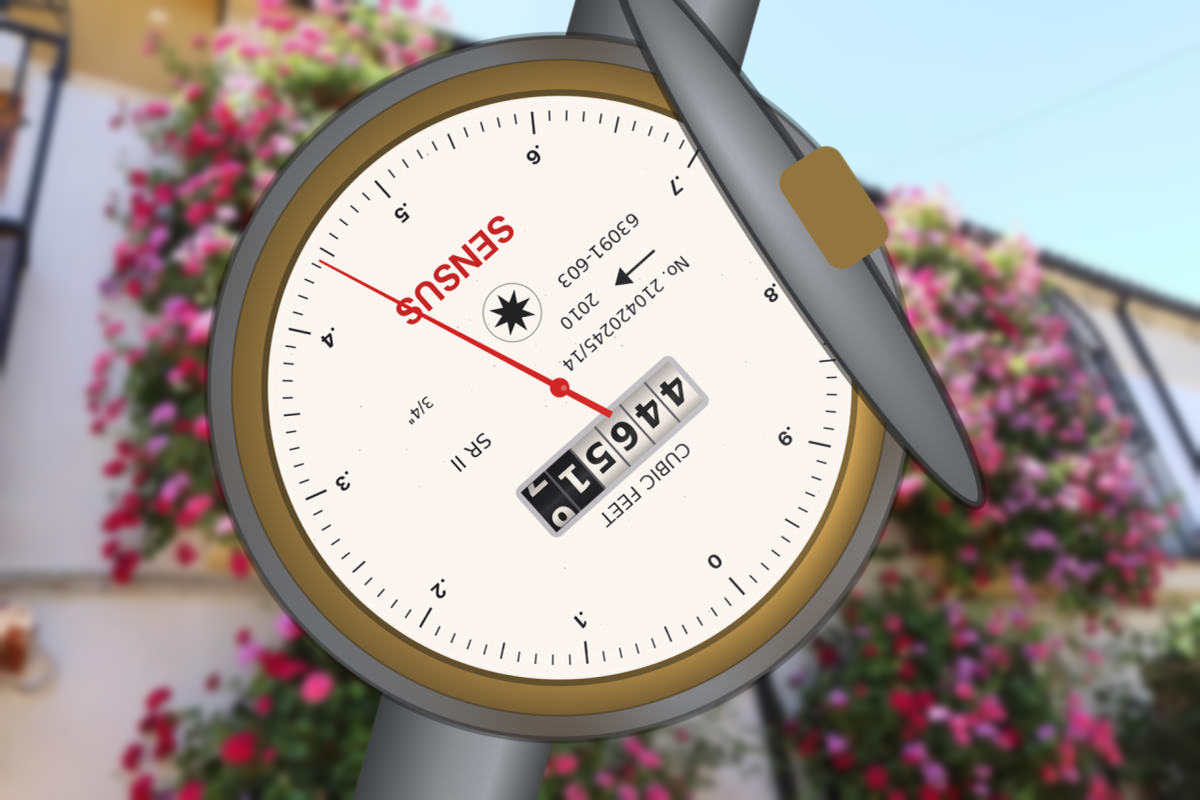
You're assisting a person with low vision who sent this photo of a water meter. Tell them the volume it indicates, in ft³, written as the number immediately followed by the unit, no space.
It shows 446516.44ft³
